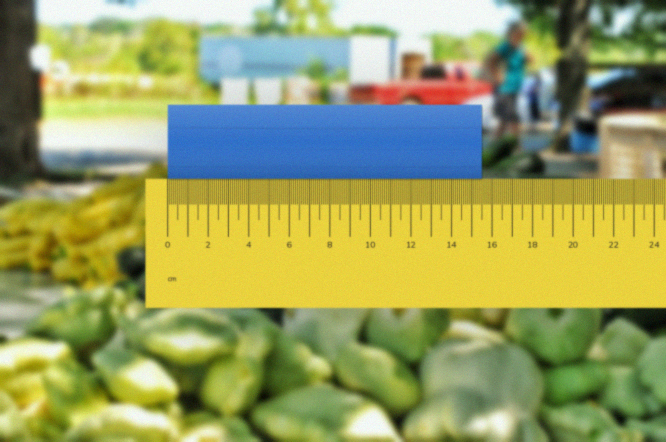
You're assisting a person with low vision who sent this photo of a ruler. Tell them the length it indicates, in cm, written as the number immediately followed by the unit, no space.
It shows 15.5cm
